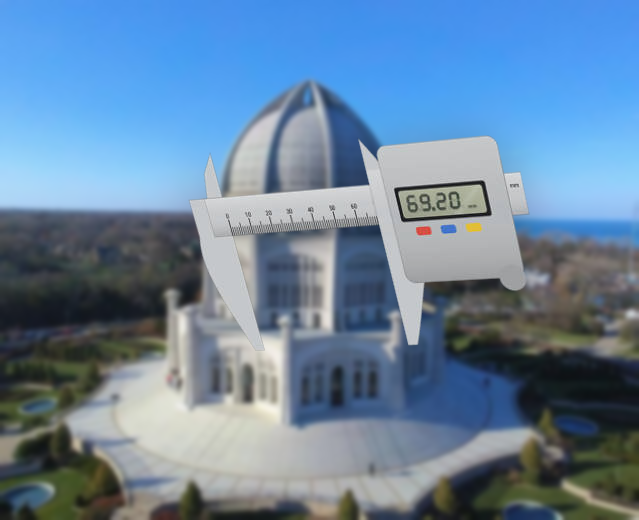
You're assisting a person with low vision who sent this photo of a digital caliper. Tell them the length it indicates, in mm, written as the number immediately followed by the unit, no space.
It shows 69.20mm
